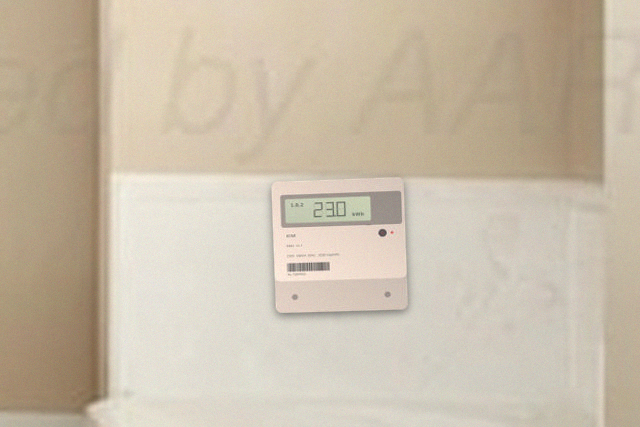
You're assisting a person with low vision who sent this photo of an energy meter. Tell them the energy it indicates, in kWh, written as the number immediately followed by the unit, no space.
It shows 23.0kWh
